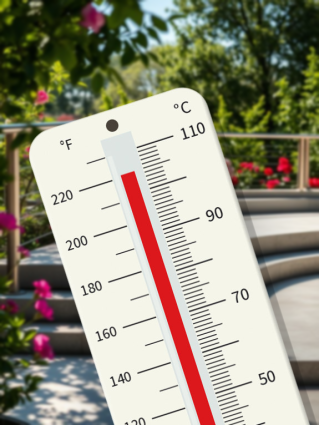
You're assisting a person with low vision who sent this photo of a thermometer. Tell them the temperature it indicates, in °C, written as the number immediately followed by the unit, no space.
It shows 105°C
